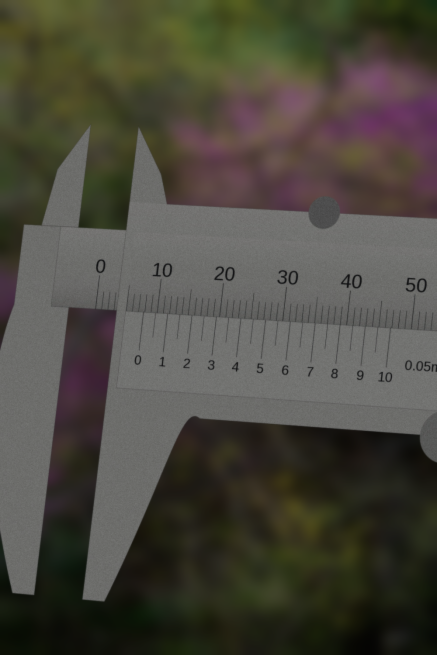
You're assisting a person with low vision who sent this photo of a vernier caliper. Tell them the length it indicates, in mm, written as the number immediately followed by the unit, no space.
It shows 7.8mm
